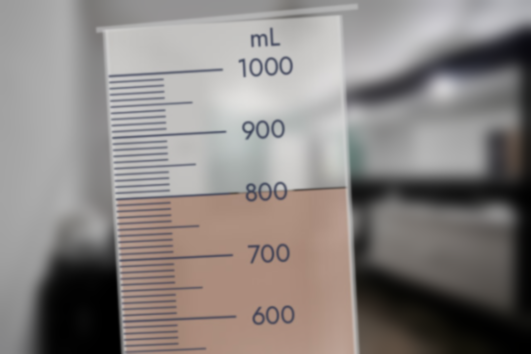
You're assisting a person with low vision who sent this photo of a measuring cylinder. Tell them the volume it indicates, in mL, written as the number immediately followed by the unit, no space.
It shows 800mL
